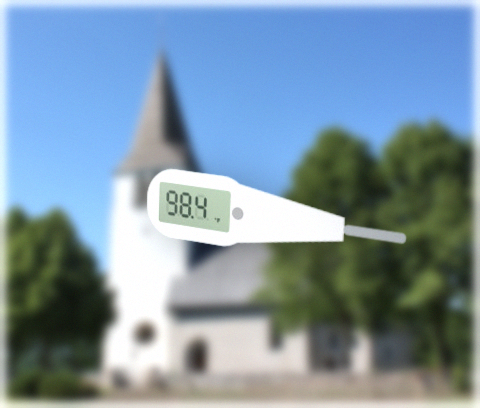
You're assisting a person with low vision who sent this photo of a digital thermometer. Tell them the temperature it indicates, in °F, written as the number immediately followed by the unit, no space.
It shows 98.4°F
